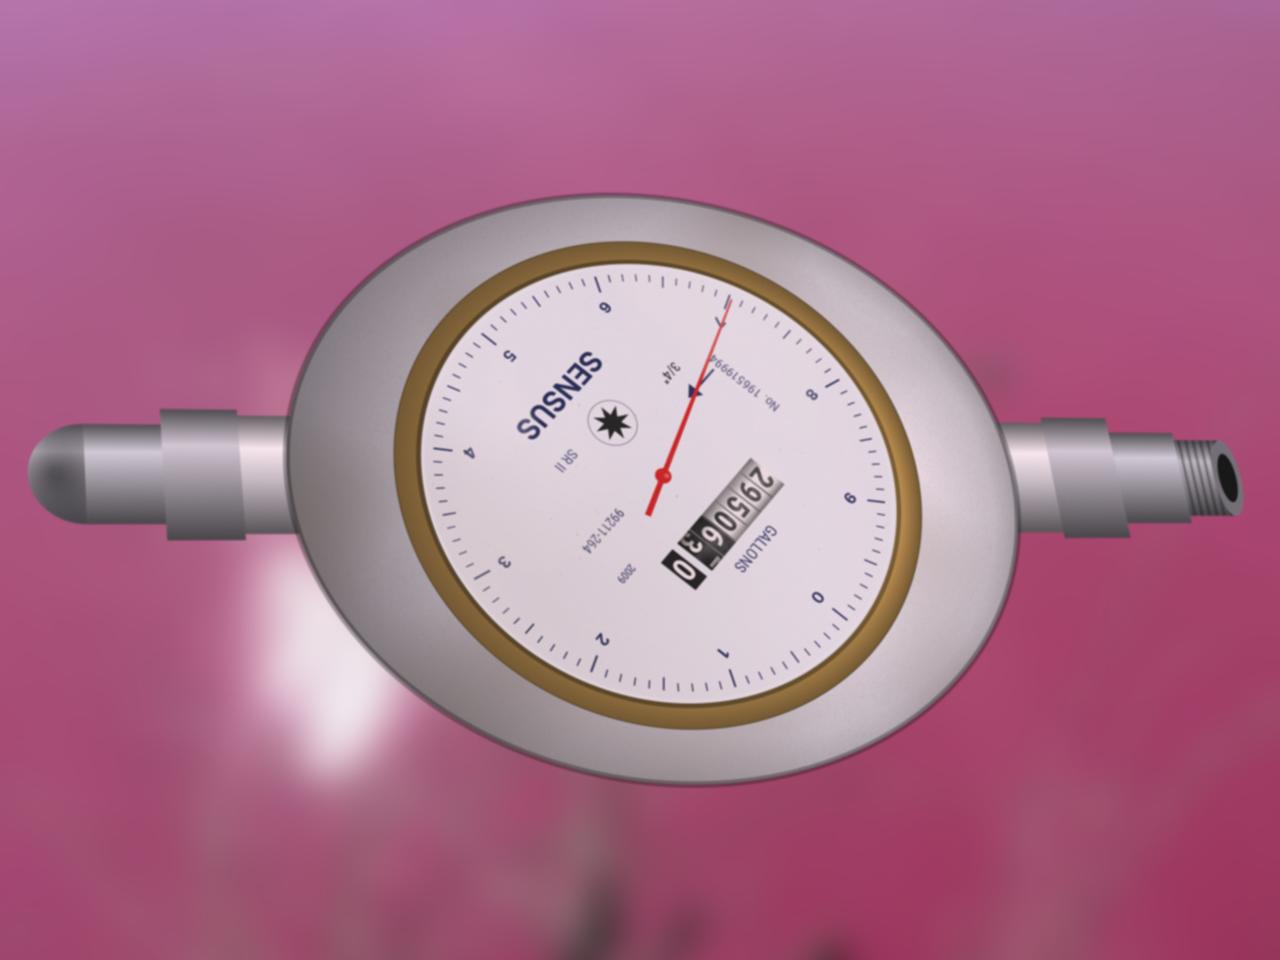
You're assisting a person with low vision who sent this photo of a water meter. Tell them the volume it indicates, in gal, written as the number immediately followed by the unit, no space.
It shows 2950627.0gal
